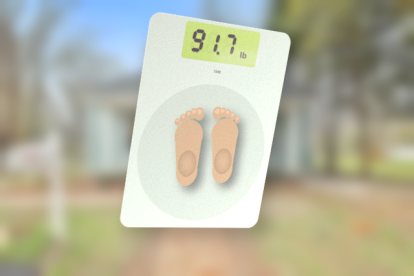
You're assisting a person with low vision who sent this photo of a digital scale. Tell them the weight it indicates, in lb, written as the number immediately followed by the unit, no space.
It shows 91.7lb
